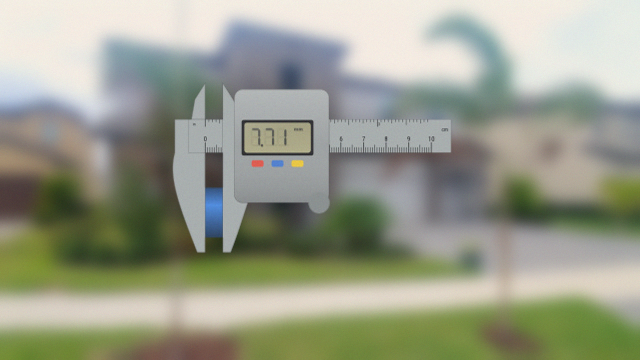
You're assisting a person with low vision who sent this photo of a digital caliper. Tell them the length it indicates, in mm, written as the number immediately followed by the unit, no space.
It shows 7.71mm
